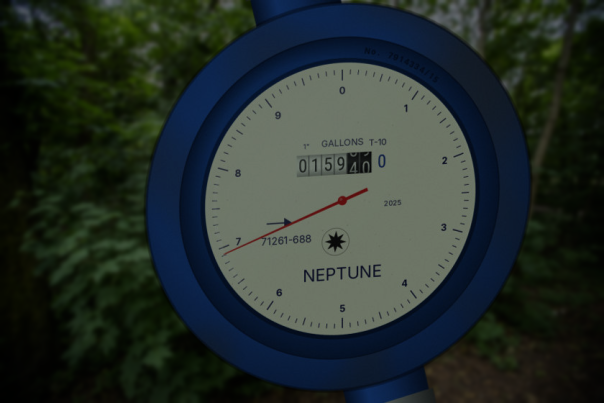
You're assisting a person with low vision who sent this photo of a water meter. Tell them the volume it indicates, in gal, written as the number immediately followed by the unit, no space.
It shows 159396.9gal
